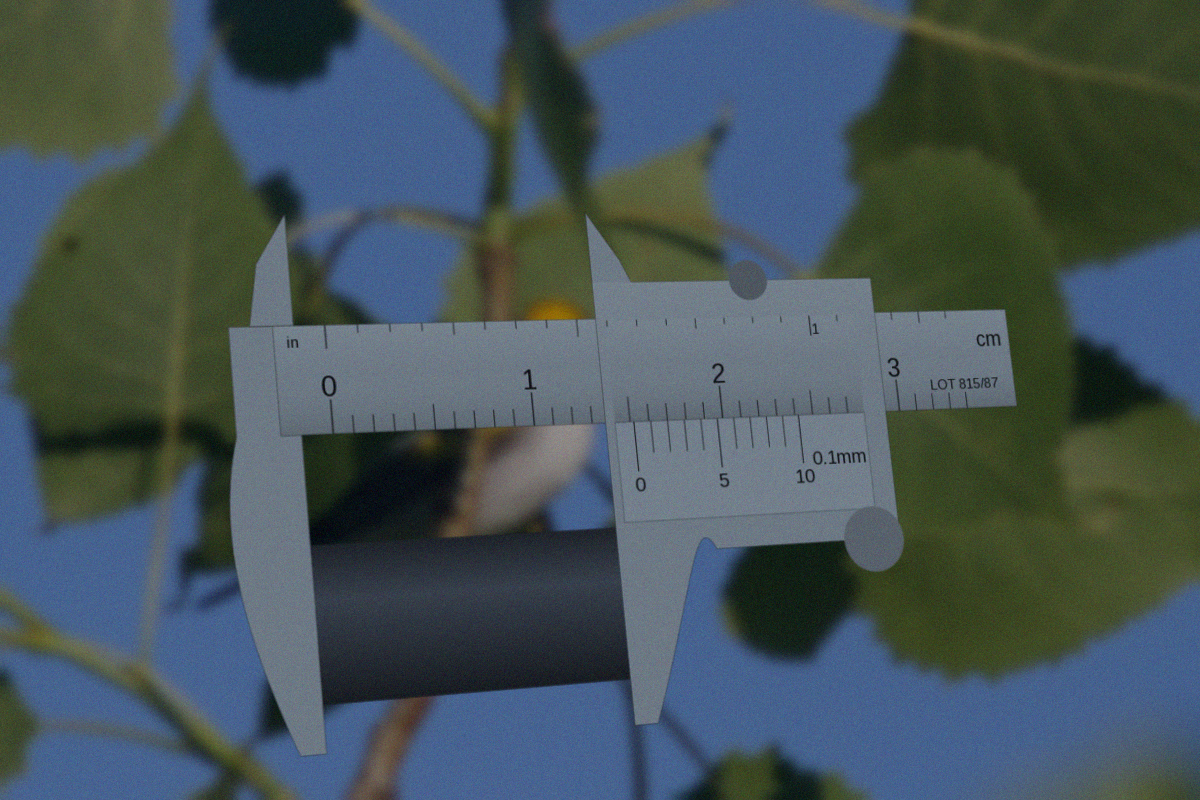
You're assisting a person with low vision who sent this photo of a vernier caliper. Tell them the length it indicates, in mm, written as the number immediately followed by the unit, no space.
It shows 15.2mm
